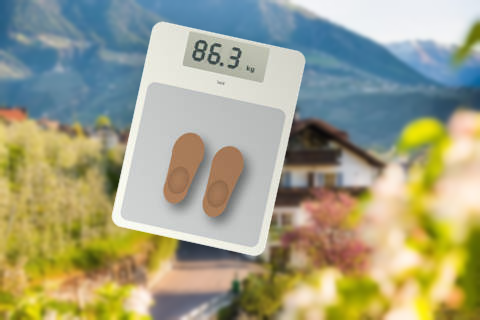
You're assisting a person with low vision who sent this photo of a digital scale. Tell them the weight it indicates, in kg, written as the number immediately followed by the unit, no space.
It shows 86.3kg
